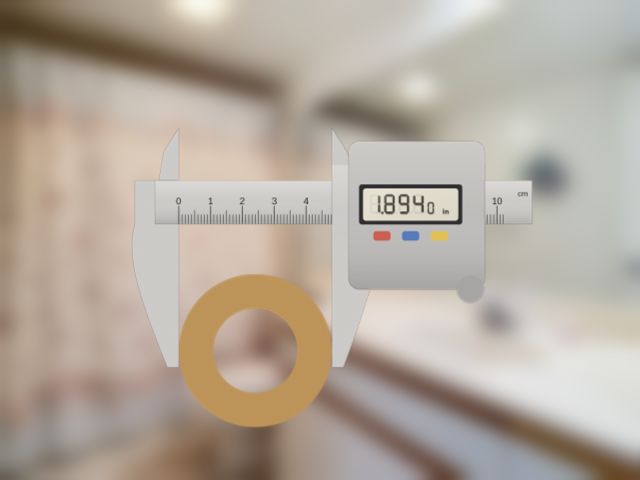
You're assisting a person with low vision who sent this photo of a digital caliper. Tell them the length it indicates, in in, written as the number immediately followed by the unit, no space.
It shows 1.8940in
